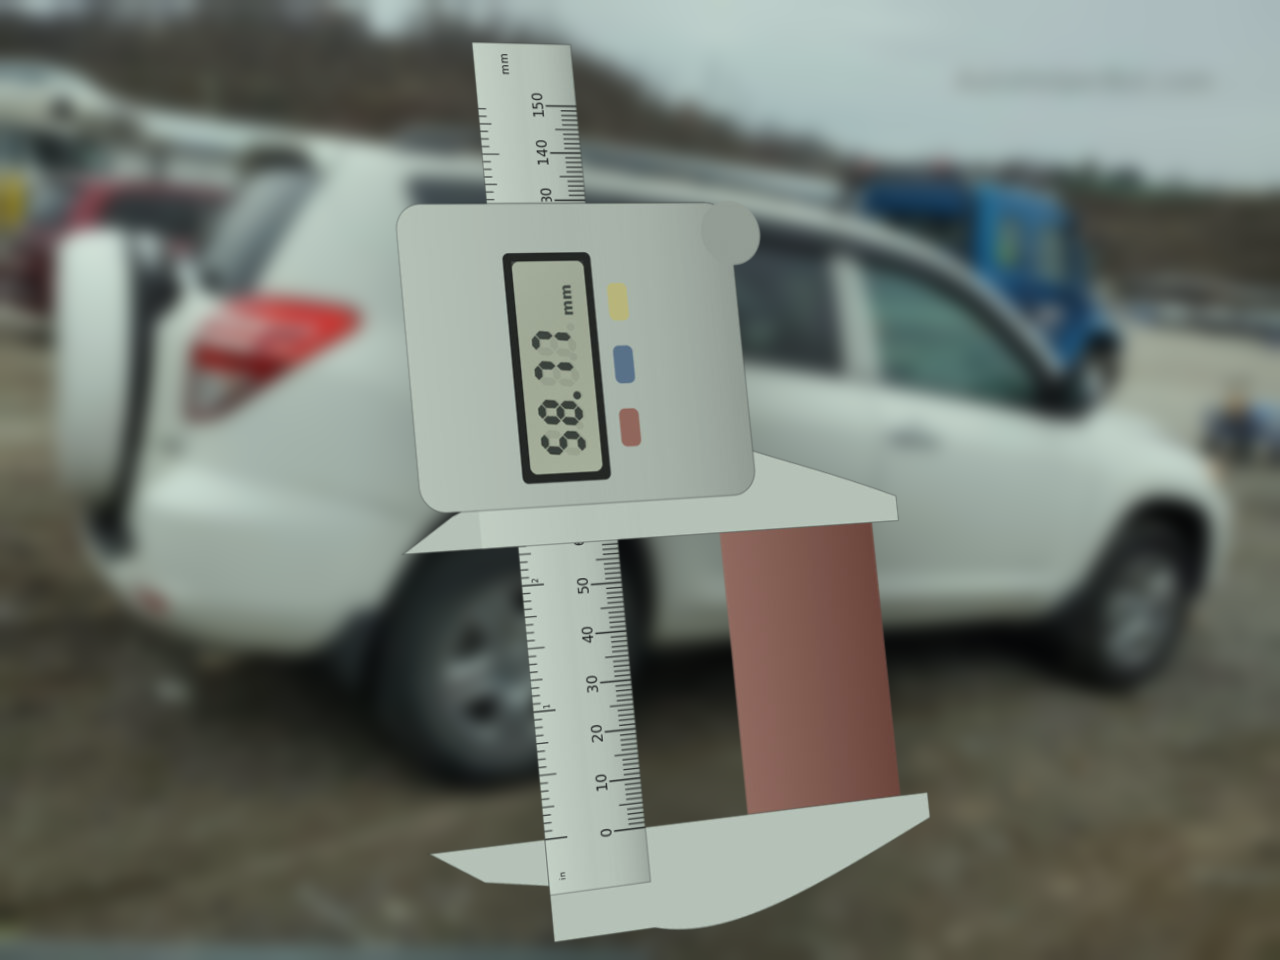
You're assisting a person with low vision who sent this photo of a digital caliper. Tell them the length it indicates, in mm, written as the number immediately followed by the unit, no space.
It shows 58.77mm
